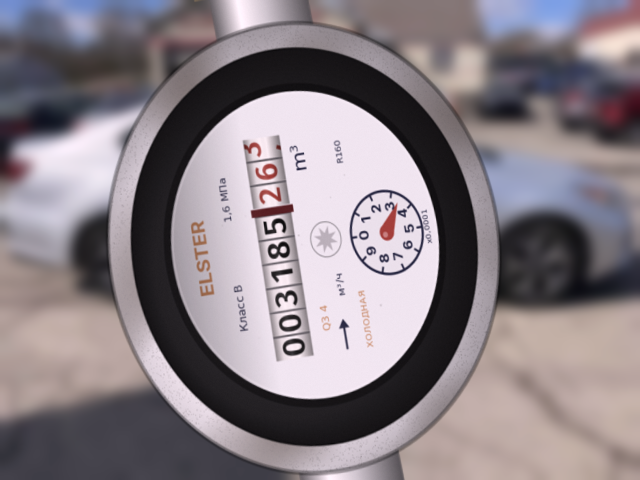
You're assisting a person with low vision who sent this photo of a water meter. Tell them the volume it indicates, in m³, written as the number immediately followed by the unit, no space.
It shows 3185.2633m³
